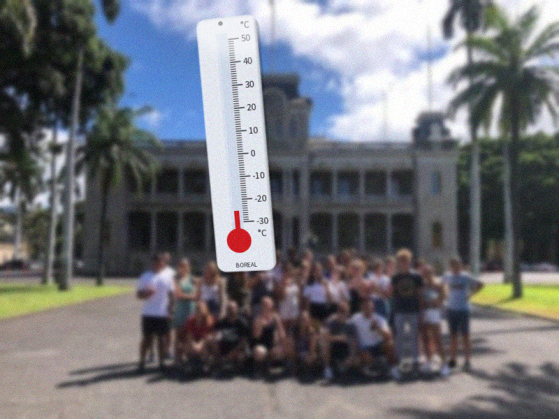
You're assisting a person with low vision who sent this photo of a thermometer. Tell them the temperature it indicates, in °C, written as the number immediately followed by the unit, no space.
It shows -25°C
